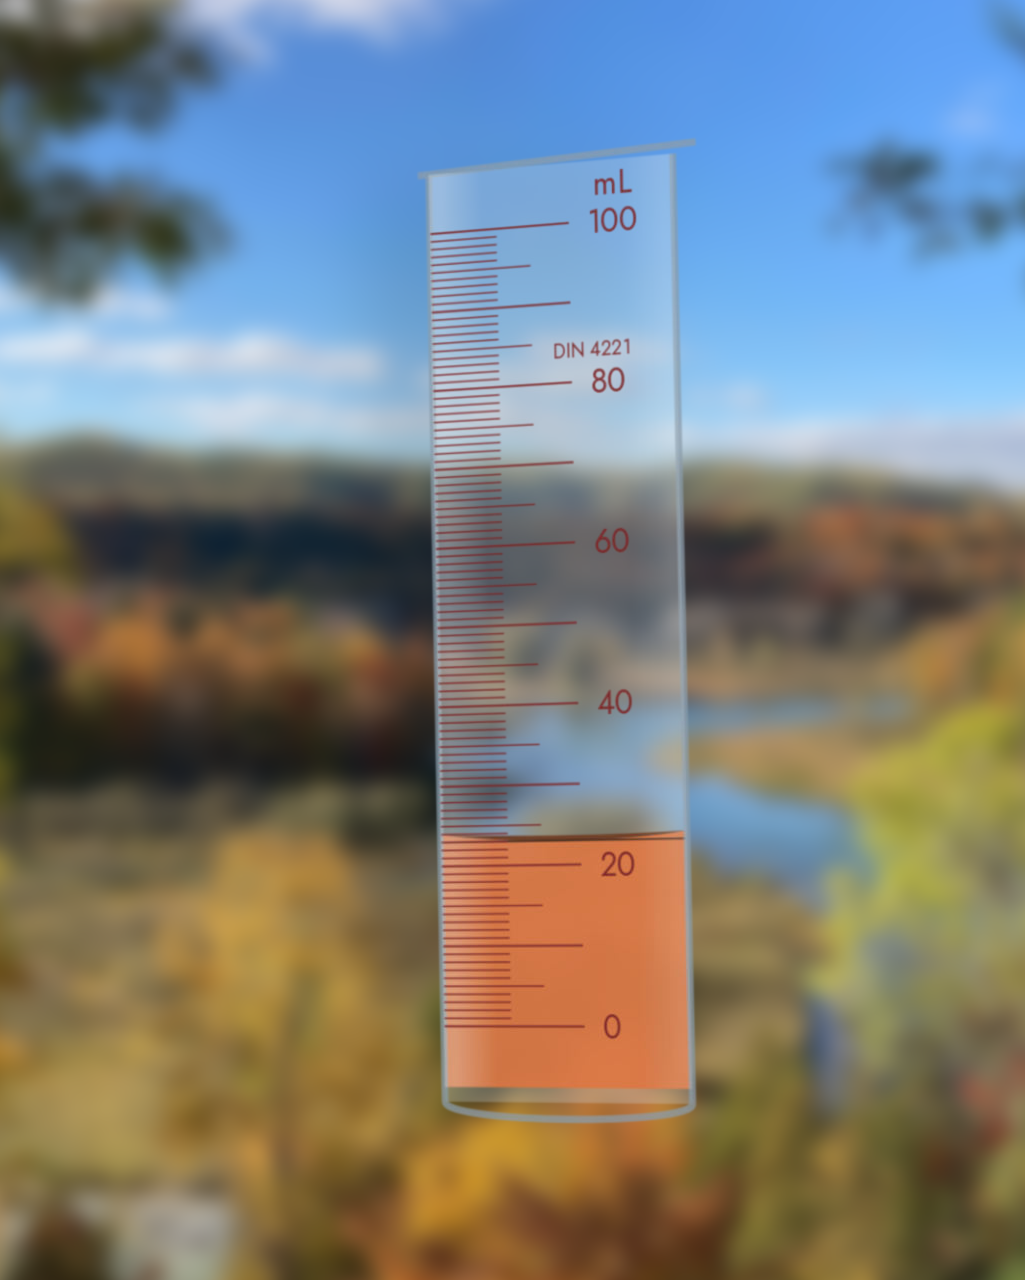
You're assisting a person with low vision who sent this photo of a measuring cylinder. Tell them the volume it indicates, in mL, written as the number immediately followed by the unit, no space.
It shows 23mL
